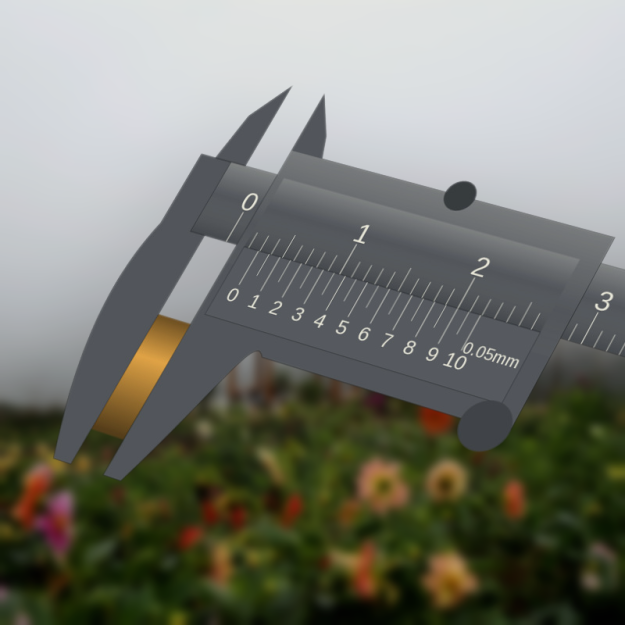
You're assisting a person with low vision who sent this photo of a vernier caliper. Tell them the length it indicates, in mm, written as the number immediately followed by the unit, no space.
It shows 2.9mm
